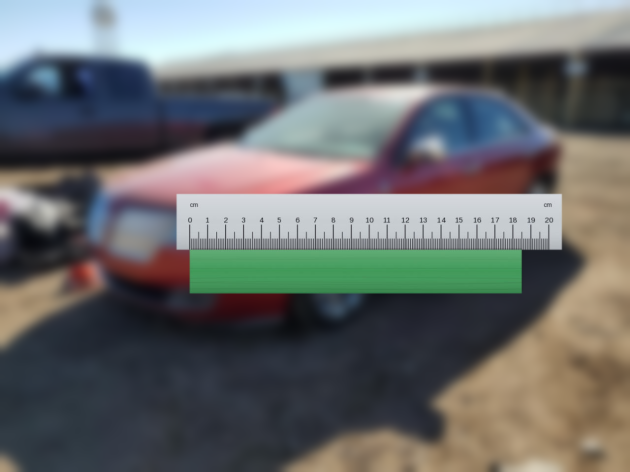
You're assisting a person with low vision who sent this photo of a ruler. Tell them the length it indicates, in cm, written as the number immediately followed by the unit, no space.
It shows 18.5cm
